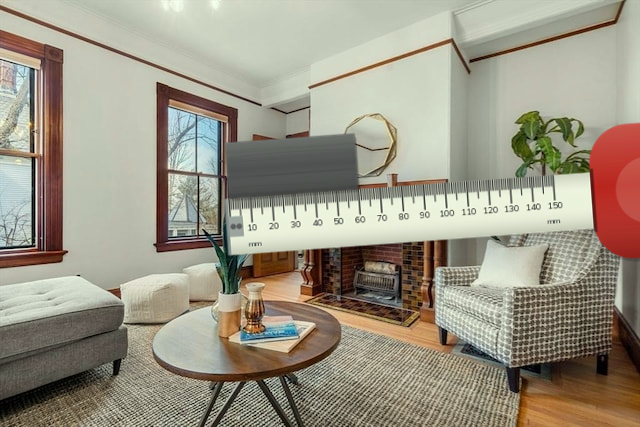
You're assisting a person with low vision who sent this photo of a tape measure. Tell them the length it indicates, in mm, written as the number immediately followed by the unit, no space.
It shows 60mm
